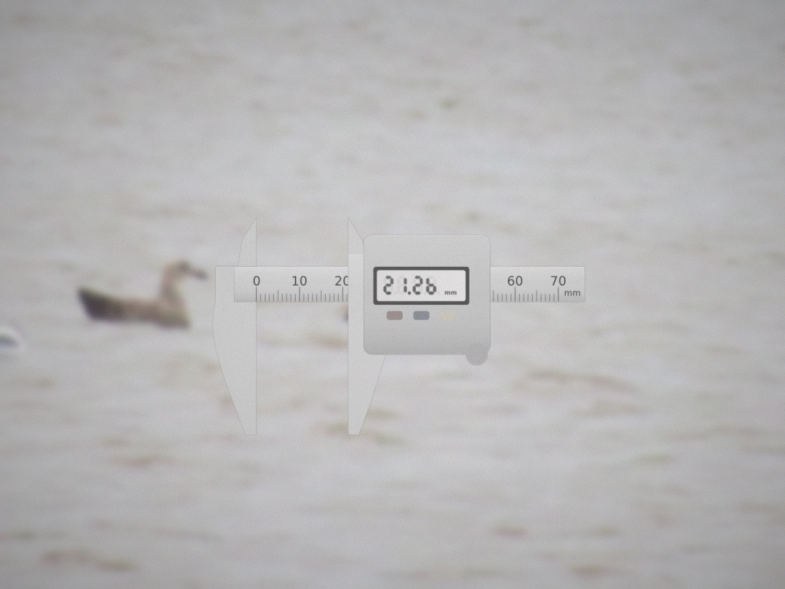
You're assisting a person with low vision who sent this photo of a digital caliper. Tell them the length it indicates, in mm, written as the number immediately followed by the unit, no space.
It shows 21.26mm
